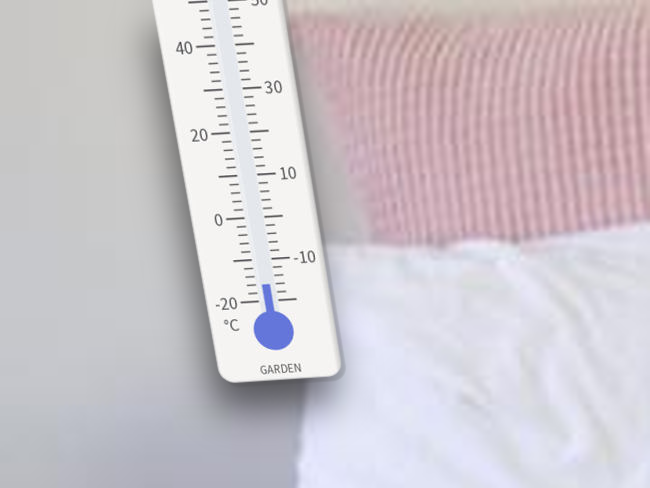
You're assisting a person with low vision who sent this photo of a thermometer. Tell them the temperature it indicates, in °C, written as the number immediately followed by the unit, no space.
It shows -16°C
